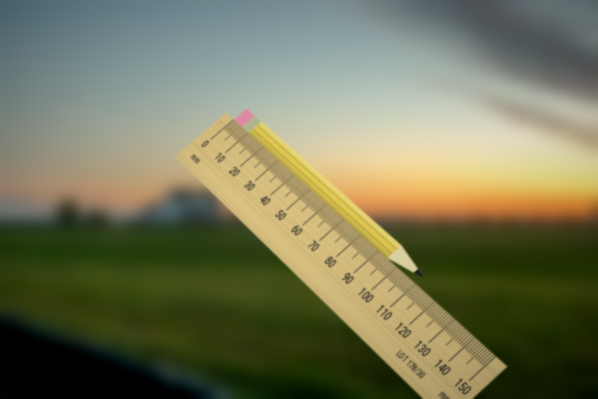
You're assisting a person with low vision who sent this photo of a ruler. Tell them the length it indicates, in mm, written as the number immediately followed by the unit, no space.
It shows 110mm
